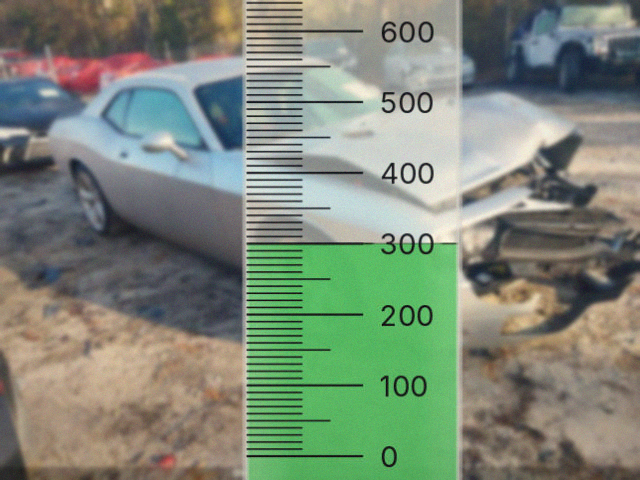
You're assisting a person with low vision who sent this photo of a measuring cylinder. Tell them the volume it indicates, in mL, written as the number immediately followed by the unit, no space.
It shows 300mL
